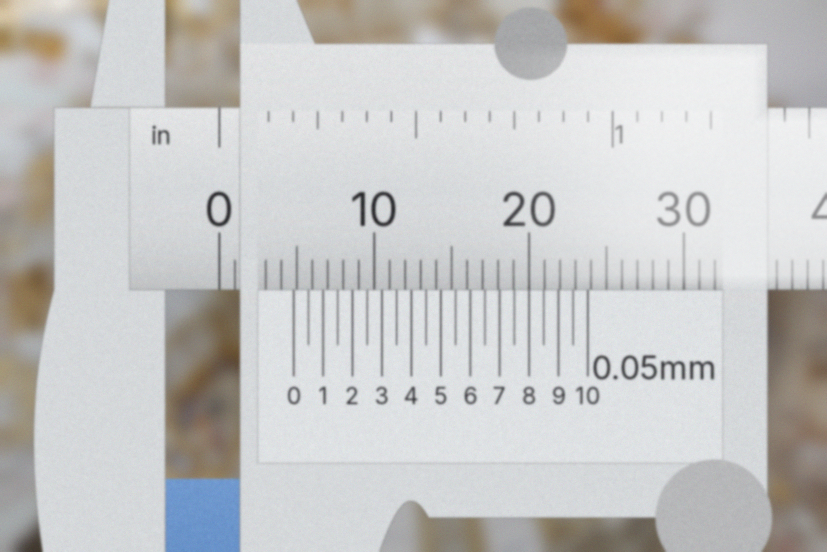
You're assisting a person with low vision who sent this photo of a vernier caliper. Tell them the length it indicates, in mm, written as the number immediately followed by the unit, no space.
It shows 4.8mm
